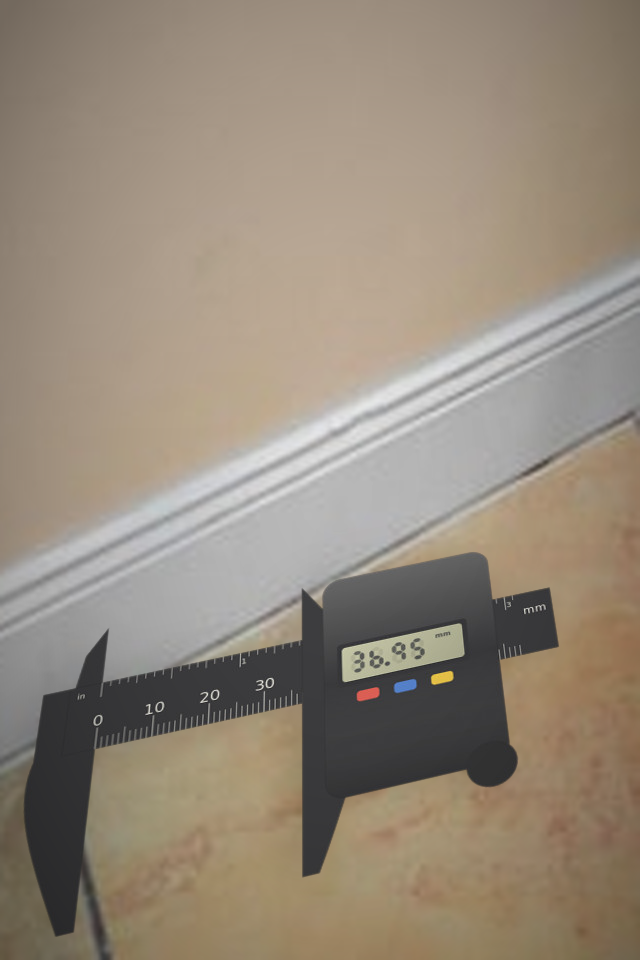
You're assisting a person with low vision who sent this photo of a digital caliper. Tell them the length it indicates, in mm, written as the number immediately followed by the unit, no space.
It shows 36.95mm
